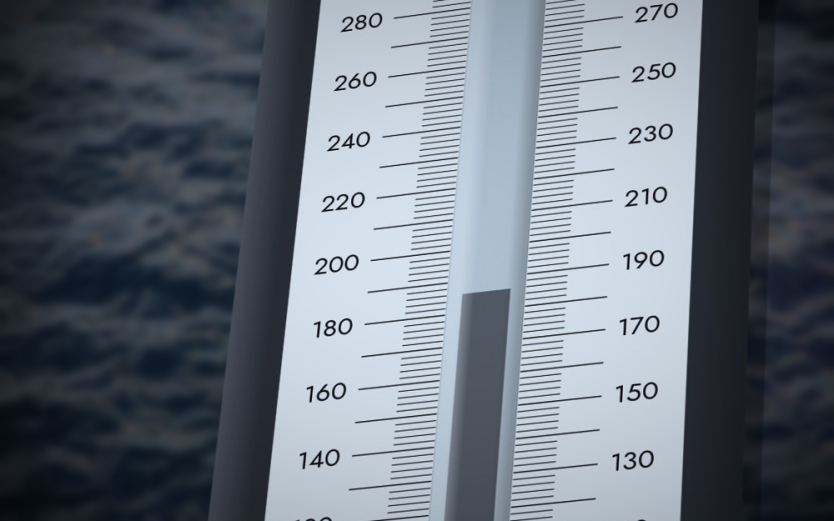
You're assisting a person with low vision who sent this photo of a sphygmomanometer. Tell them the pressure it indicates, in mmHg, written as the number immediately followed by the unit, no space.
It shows 186mmHg
